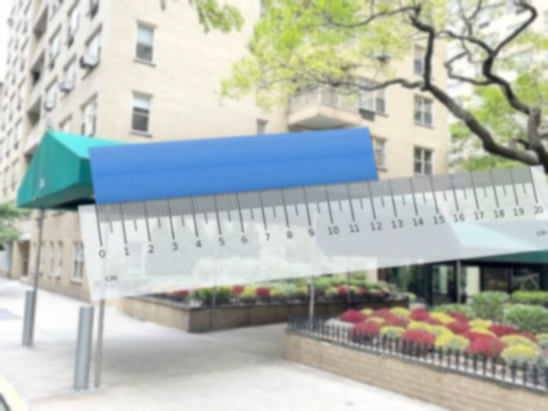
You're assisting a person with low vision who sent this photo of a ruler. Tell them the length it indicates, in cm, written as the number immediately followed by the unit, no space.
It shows 12.5cm
